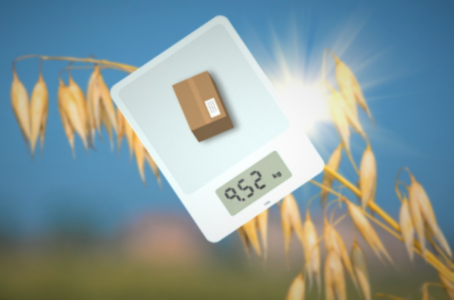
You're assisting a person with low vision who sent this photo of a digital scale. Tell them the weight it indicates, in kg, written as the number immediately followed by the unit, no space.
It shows 9.52kg
